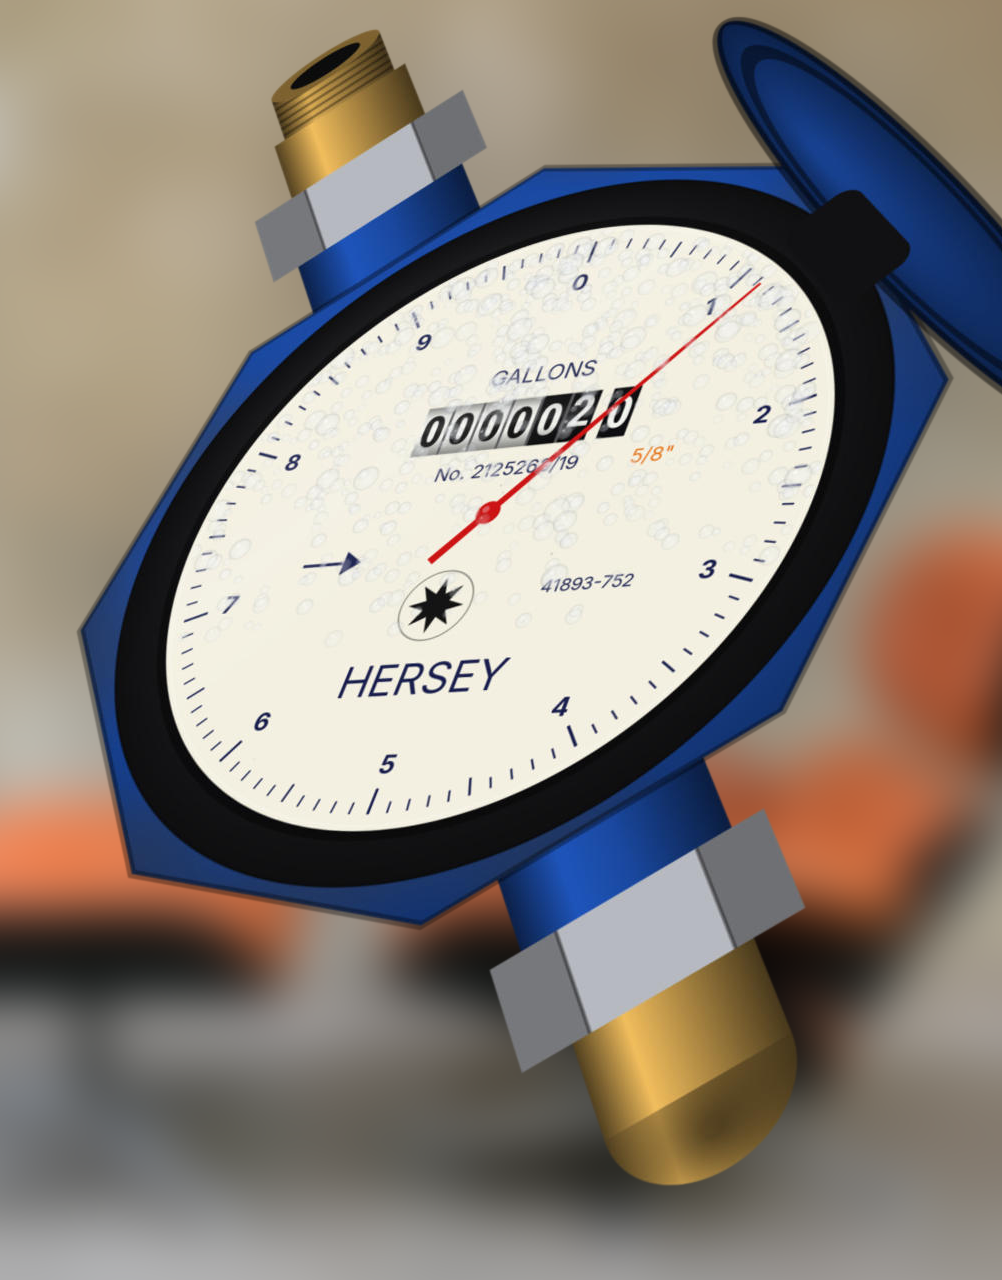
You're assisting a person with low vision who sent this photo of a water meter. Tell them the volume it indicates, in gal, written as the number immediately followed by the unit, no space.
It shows 21.1gal
